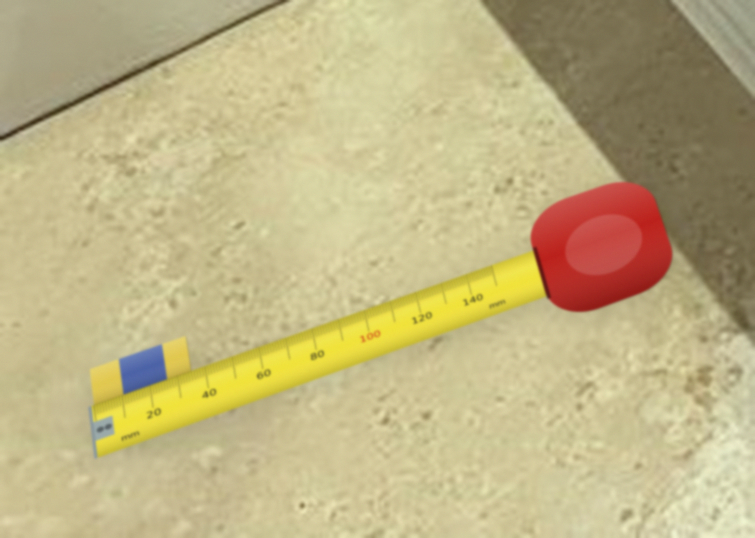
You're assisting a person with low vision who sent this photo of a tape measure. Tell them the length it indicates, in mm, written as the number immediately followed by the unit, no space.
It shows 35mm
